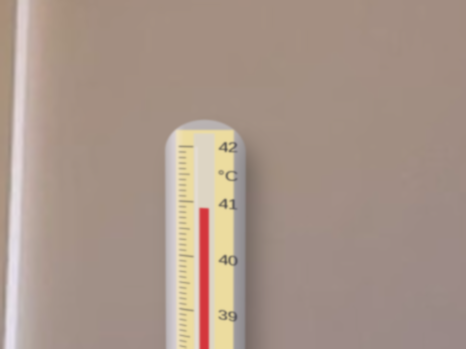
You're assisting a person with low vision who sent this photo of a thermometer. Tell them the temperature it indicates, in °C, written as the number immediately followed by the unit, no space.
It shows 40.9°C
